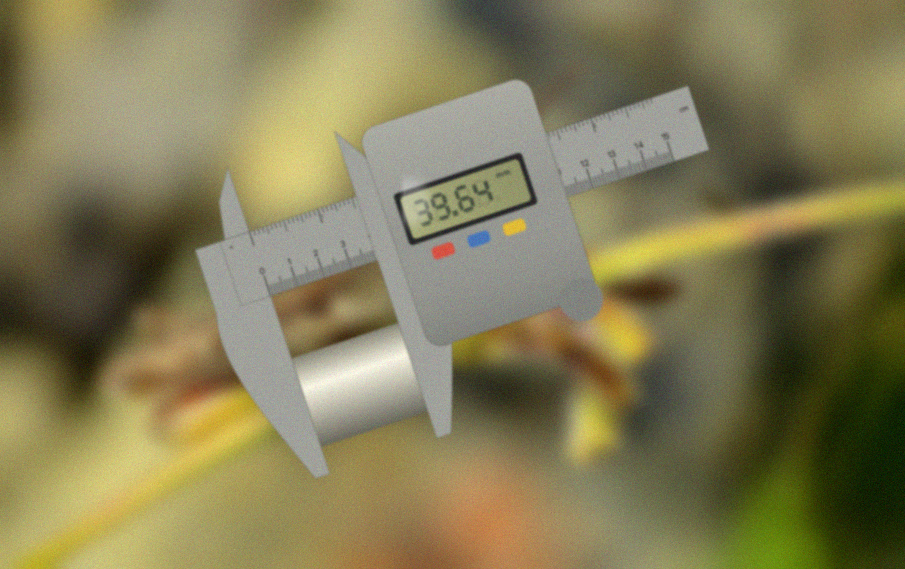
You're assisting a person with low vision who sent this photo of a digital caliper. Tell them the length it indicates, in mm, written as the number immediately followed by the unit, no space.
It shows 39.64mm
